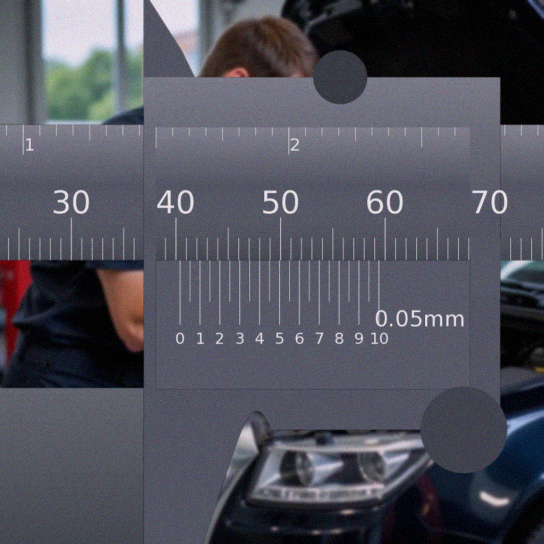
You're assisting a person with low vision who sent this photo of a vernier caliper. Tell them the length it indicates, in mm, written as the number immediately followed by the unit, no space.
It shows 40.4mm
